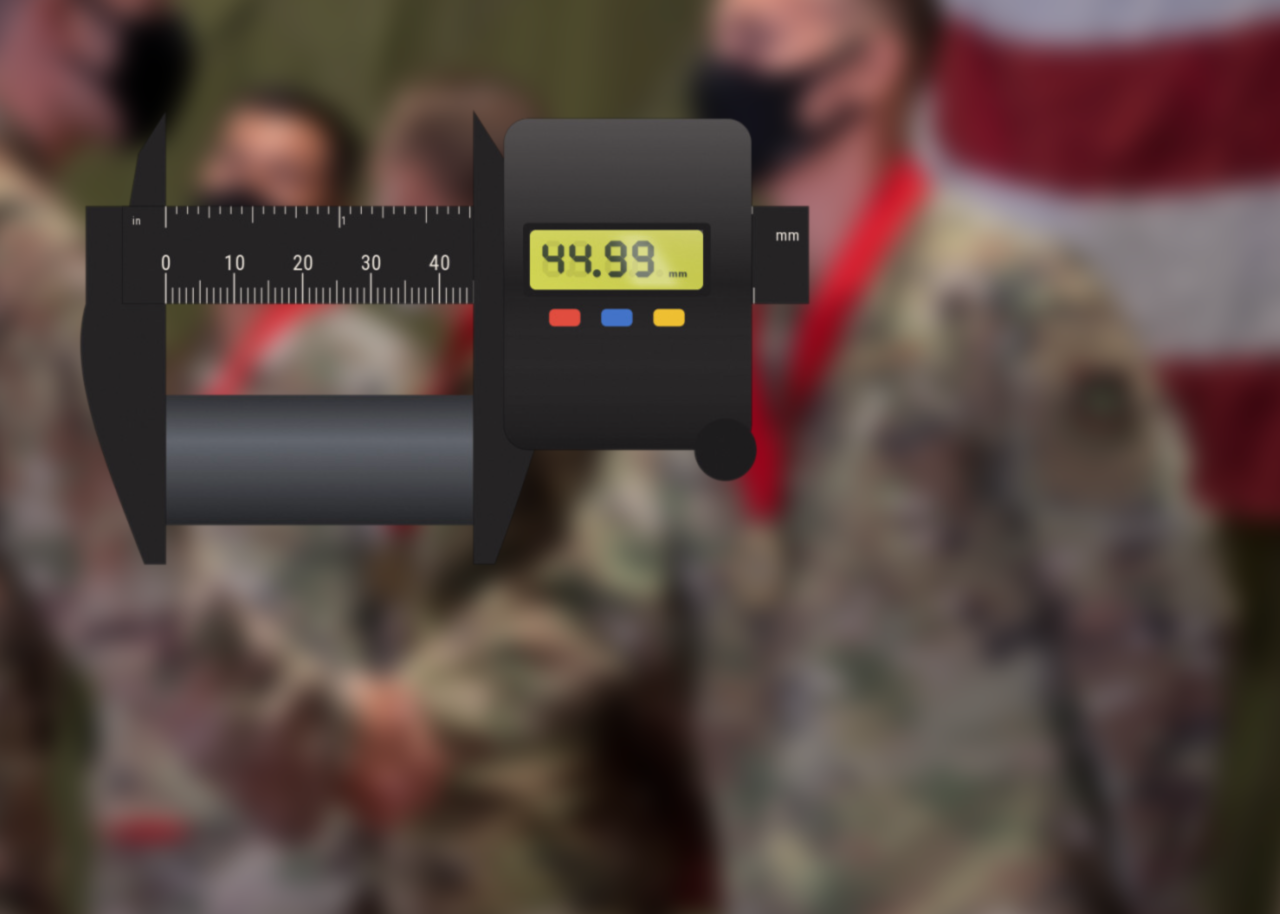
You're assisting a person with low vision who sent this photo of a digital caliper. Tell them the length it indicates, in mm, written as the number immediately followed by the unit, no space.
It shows 44.99mm
